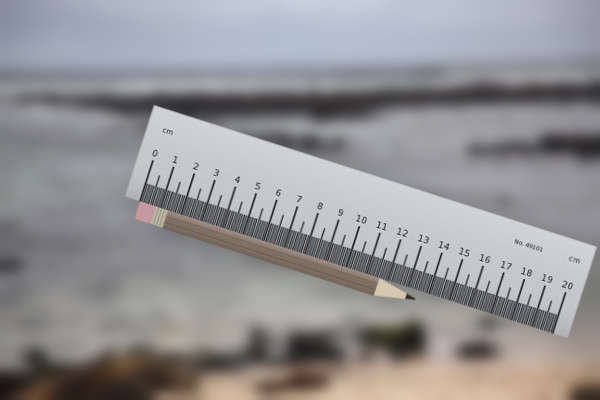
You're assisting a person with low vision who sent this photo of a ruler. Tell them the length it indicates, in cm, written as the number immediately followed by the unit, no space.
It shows 13.5cm
